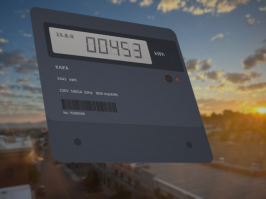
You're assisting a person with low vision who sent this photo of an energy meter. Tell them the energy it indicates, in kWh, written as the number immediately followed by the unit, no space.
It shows 453kWh
